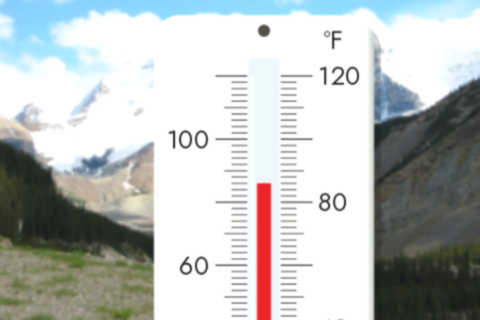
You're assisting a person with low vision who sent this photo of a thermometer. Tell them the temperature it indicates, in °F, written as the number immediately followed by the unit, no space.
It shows 86°F
